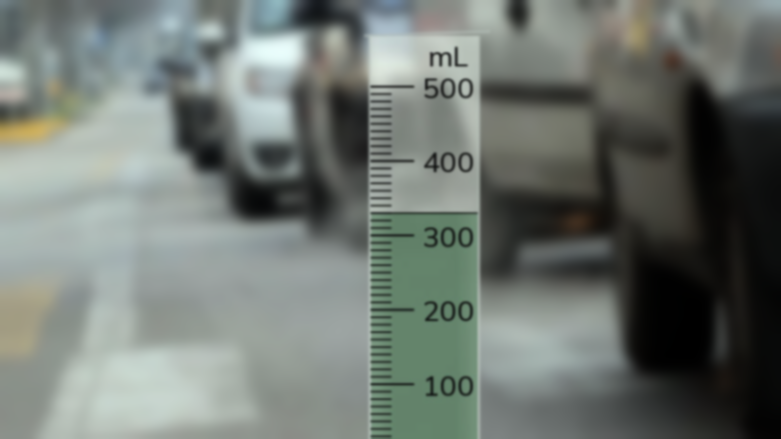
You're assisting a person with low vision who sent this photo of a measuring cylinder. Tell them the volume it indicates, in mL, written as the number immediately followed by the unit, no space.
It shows 330mL
